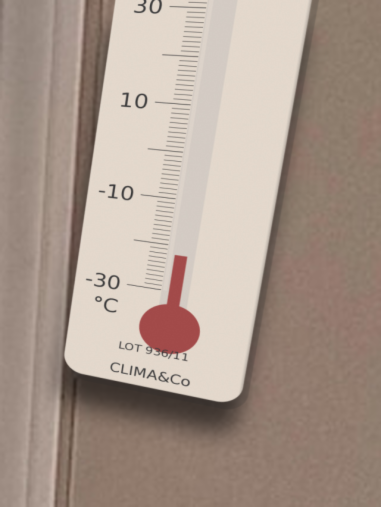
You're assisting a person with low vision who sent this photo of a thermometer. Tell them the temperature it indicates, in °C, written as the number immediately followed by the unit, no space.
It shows -22°C
